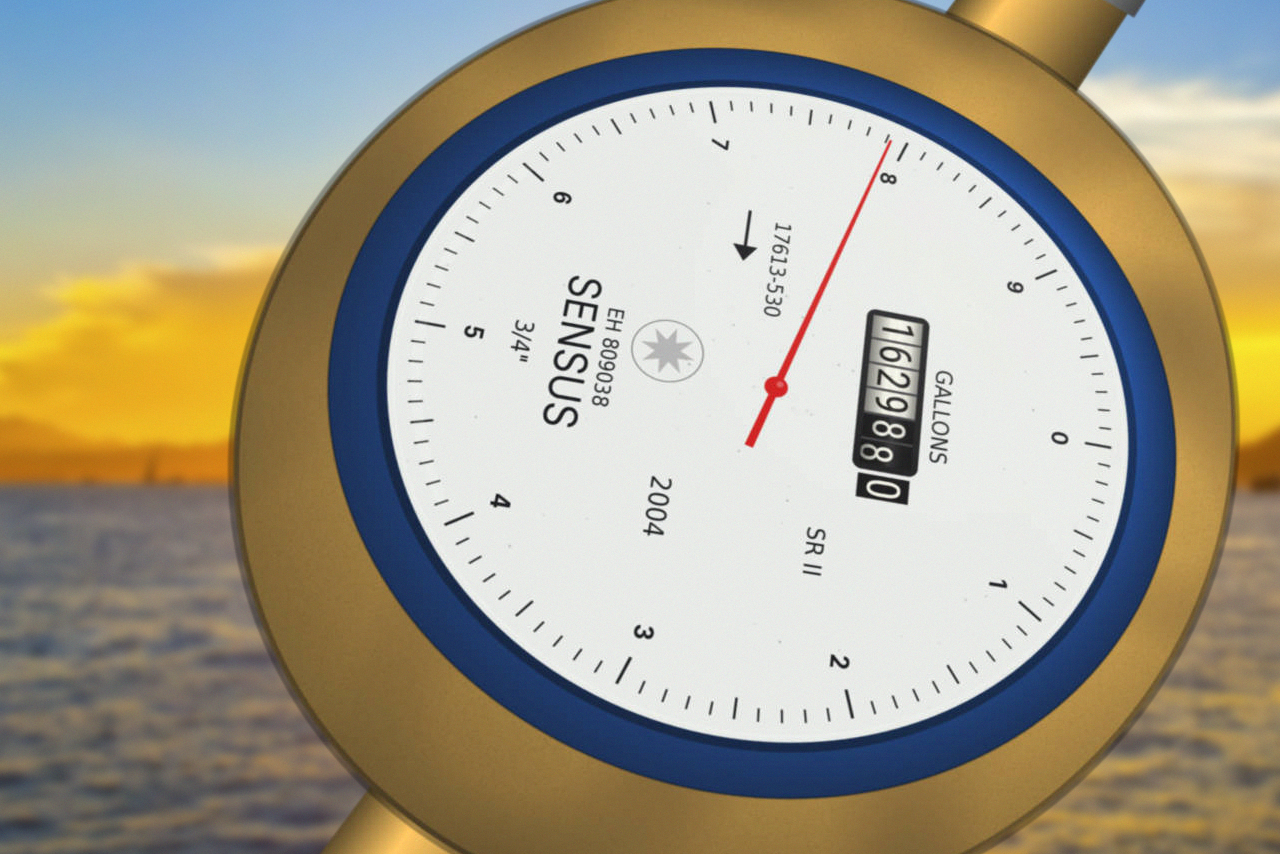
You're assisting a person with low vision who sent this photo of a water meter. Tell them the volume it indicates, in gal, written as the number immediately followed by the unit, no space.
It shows 1629877.9gal
